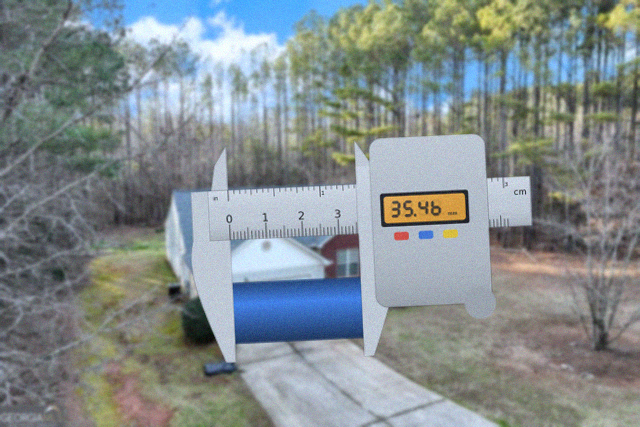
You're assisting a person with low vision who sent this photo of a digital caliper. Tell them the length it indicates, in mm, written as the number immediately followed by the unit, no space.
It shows 35.46mm
